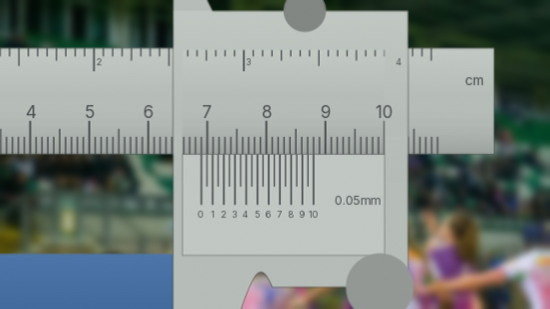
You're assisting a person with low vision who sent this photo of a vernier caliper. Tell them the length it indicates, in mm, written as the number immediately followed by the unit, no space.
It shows 69.0mm
